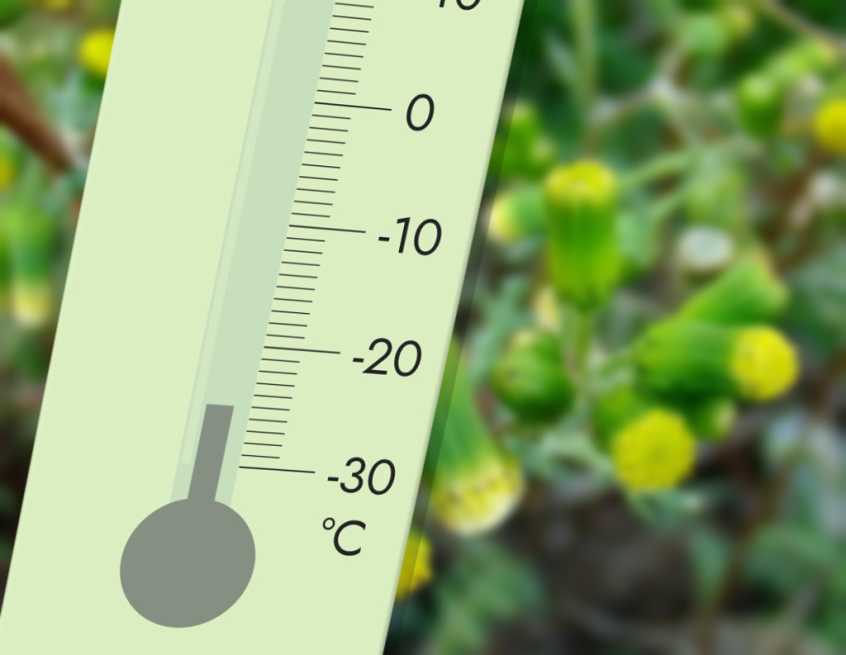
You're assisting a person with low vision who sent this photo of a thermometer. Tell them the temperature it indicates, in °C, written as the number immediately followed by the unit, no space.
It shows -25°C
